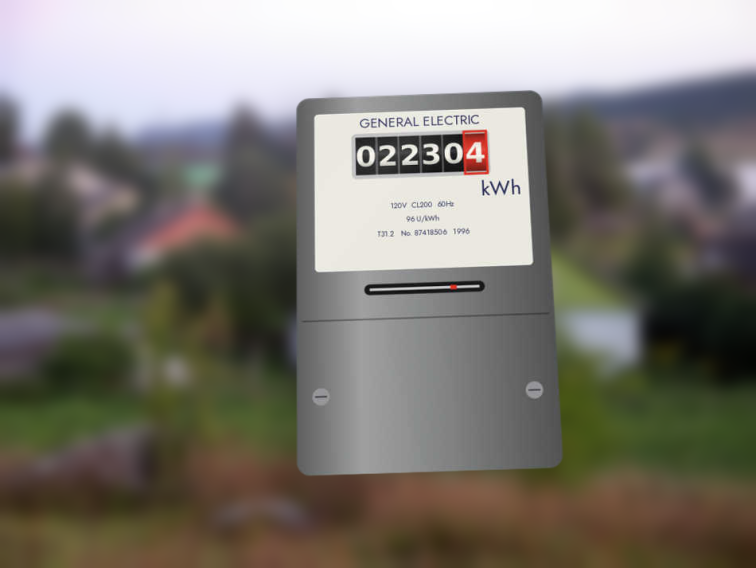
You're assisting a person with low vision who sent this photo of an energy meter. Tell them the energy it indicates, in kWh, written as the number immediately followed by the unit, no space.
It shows 2230.4kWh
